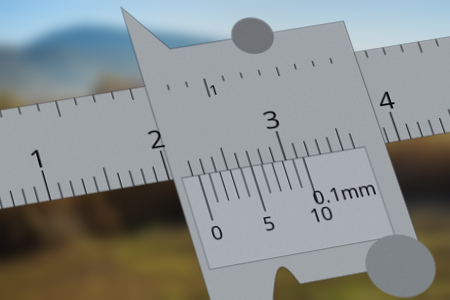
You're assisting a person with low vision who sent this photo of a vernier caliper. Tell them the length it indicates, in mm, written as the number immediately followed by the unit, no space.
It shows 22.5mm
